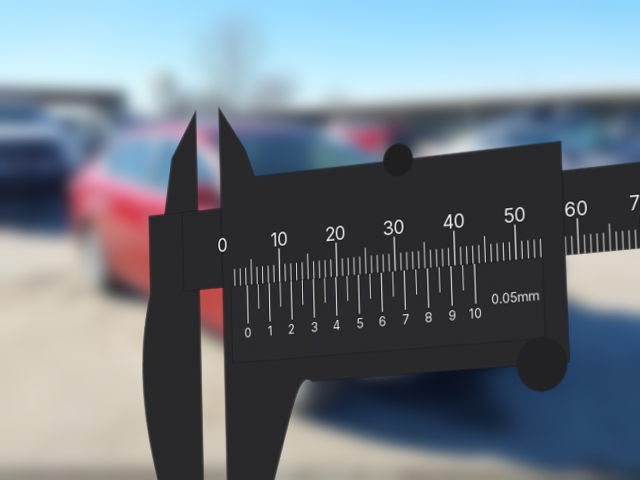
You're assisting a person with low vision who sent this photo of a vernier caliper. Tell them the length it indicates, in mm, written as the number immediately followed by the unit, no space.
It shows 4.2mm
